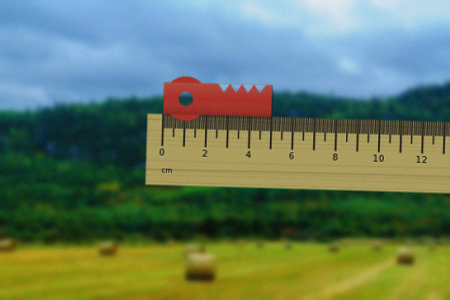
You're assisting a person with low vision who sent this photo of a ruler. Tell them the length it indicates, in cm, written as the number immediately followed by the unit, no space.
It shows 5cm
